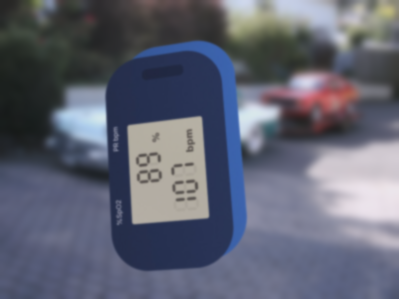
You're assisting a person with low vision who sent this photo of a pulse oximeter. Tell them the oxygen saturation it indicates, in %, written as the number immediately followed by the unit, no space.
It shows 89%
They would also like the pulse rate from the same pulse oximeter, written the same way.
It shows 107bpm
